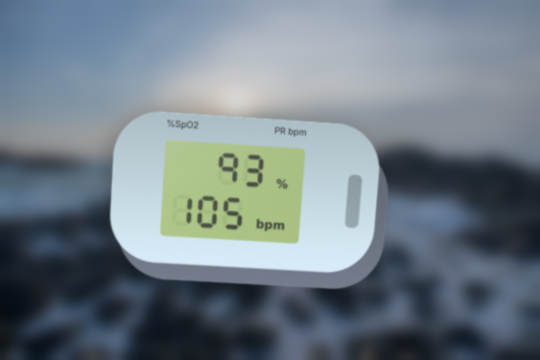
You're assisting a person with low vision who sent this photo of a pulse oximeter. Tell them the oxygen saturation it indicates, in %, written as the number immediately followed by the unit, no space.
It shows 93%
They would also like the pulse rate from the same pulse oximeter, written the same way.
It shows 105bpm
